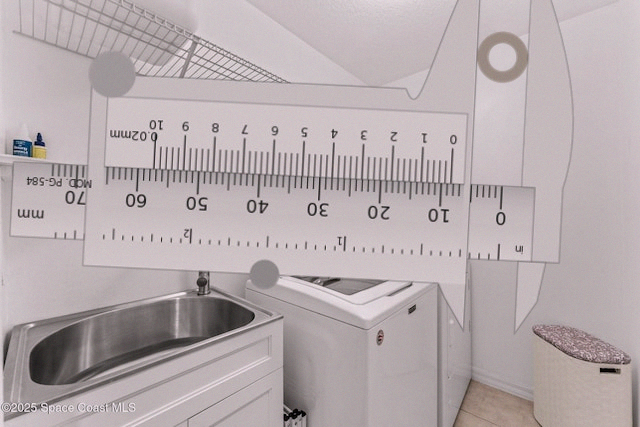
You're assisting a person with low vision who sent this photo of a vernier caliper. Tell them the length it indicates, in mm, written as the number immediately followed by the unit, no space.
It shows 8.4mm
